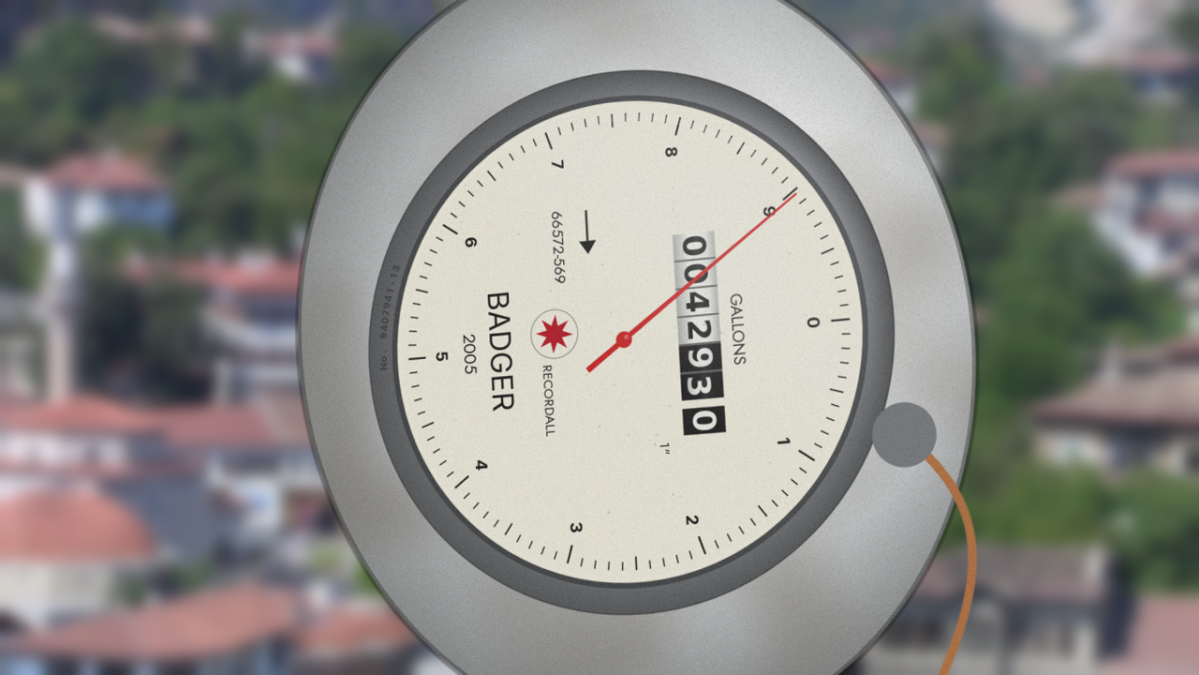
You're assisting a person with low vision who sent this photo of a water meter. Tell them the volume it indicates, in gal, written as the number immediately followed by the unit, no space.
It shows 42929.0gal
